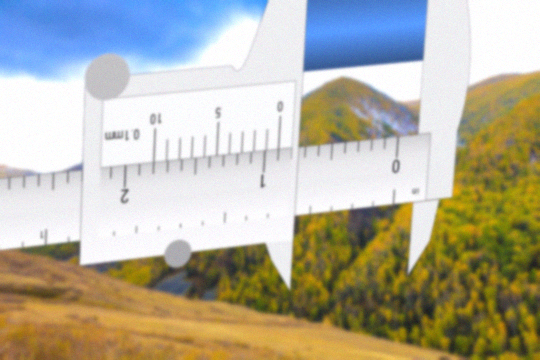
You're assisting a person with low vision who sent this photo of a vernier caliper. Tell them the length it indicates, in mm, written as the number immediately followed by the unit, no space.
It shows 9.0mm
